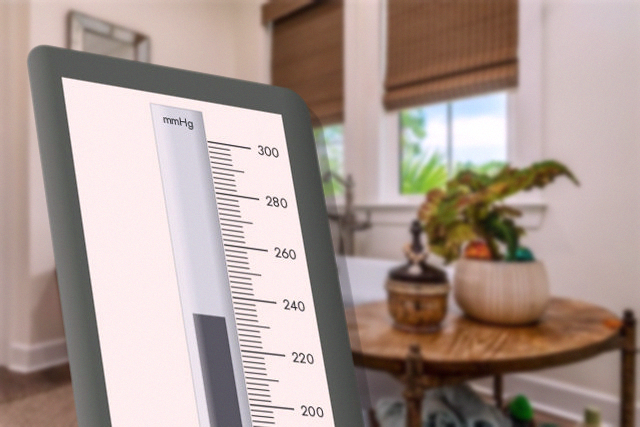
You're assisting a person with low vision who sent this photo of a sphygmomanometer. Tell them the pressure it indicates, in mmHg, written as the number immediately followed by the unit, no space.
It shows 232mmHg
